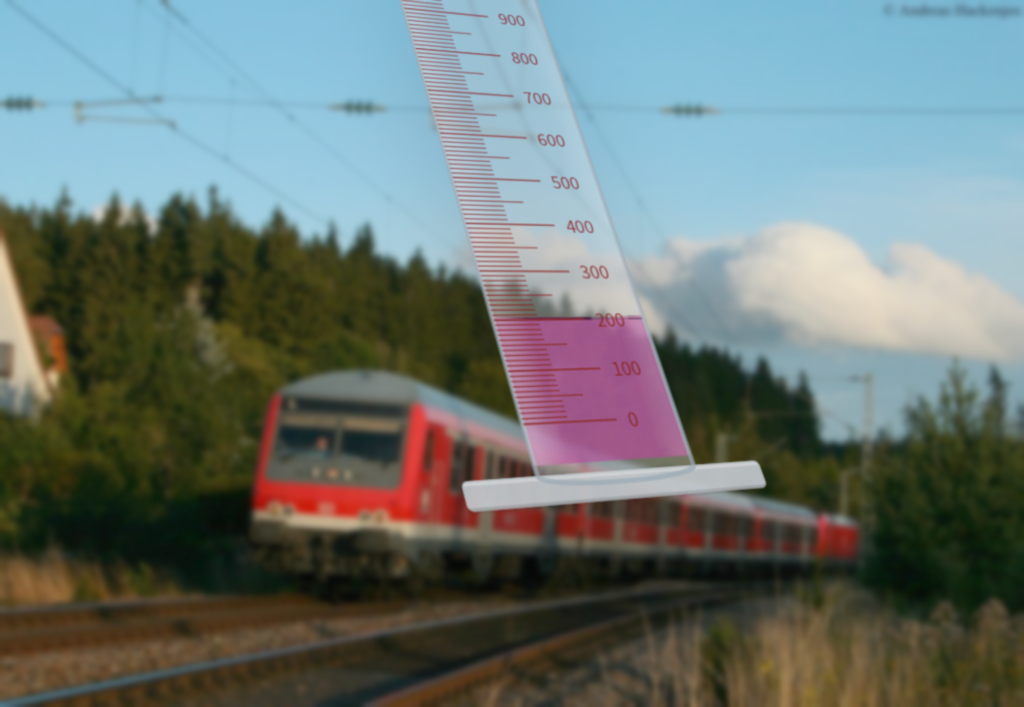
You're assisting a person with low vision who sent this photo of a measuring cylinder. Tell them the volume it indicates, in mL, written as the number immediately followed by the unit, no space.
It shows 200mL
